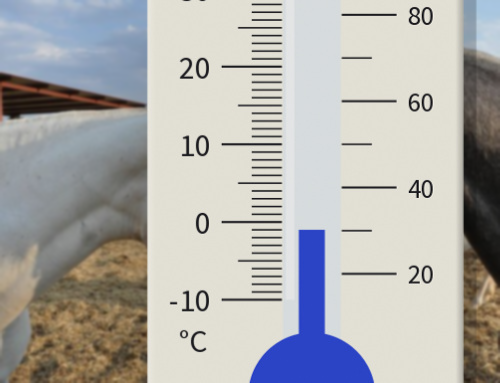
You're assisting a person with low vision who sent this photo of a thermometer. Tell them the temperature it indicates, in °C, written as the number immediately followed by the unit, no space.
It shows -1°C
